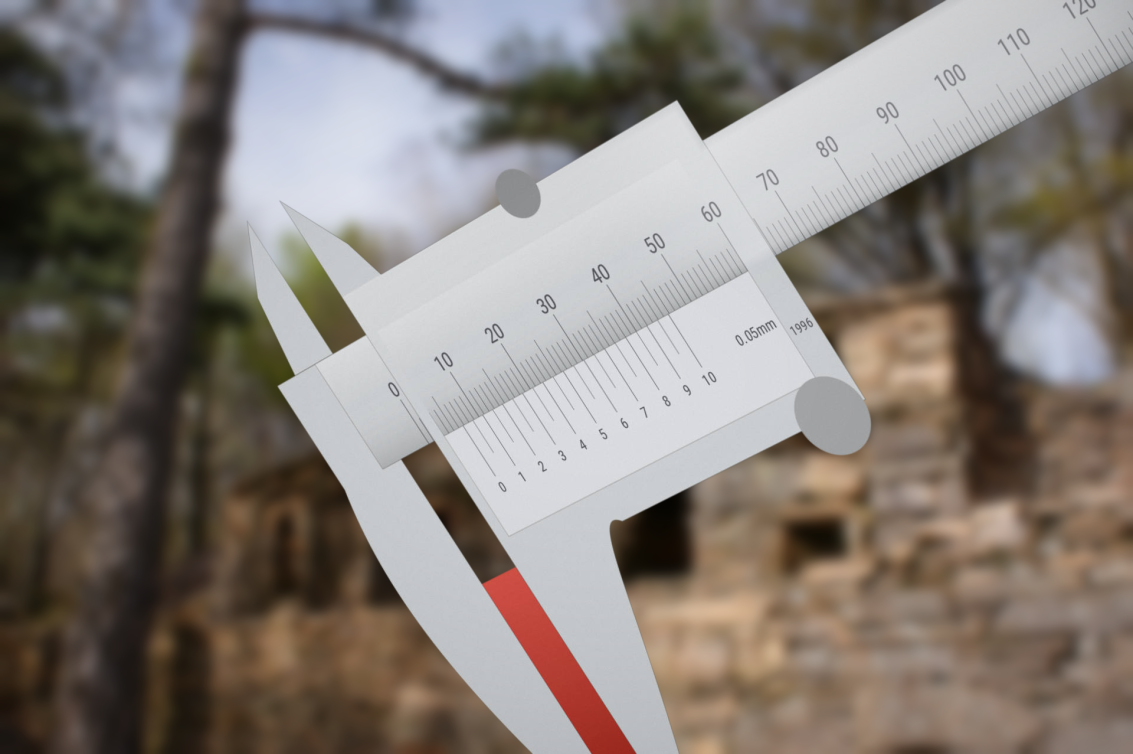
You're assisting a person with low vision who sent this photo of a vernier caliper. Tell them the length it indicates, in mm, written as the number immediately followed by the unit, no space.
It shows 6.8mm
